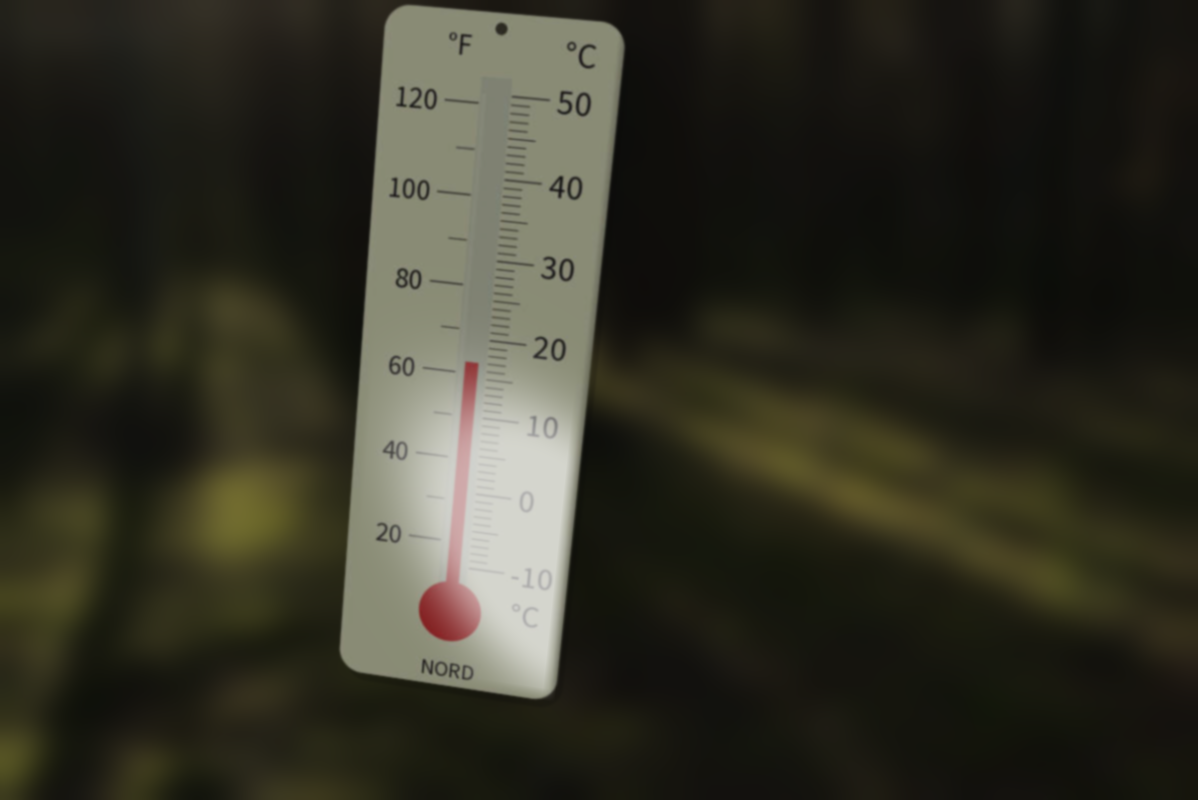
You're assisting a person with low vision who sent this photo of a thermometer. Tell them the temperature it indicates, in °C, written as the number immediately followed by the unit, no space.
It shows 17°C
